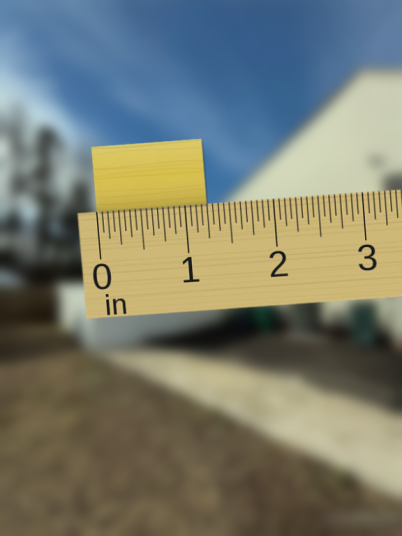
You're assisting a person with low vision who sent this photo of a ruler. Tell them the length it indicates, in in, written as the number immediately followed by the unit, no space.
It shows 1.25in
